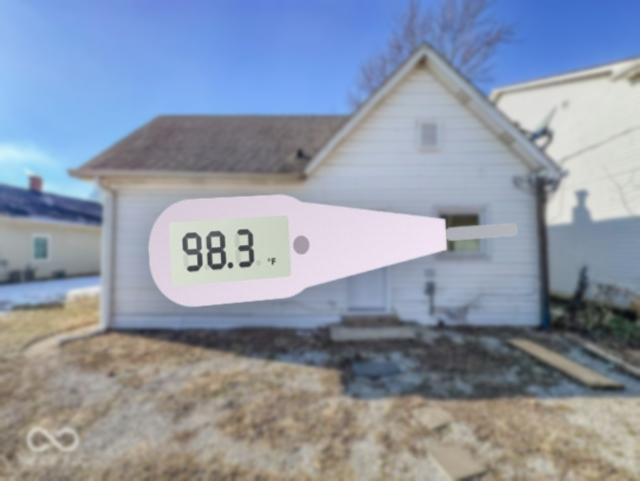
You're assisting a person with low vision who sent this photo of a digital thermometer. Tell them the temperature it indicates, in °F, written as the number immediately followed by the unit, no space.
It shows 98.3°F
